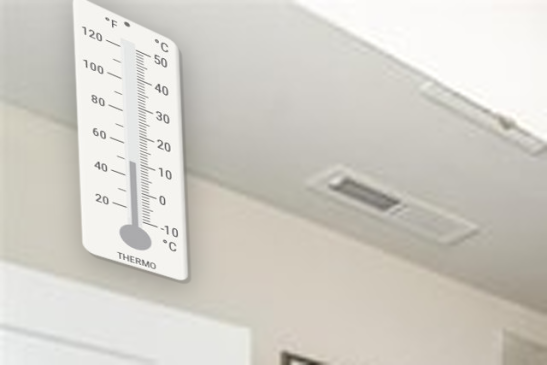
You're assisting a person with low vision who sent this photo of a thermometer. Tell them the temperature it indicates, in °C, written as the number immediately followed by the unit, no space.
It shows 10°C
